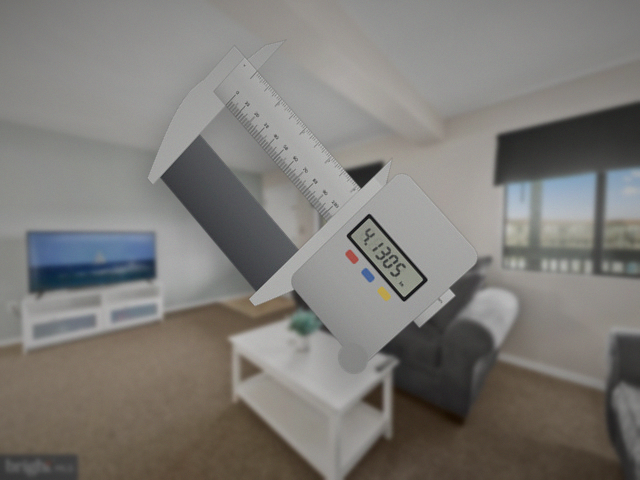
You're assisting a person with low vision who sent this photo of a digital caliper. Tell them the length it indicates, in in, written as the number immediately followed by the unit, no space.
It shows 4.1305in
